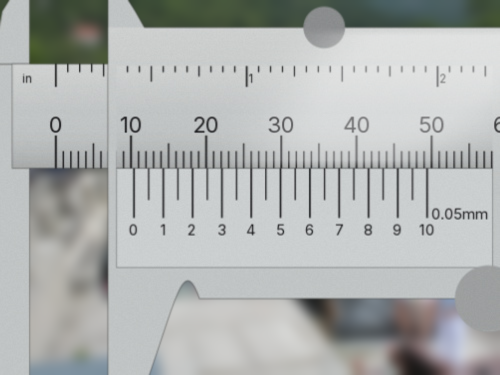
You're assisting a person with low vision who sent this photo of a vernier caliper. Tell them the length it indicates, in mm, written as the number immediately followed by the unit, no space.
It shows 10.4mm
